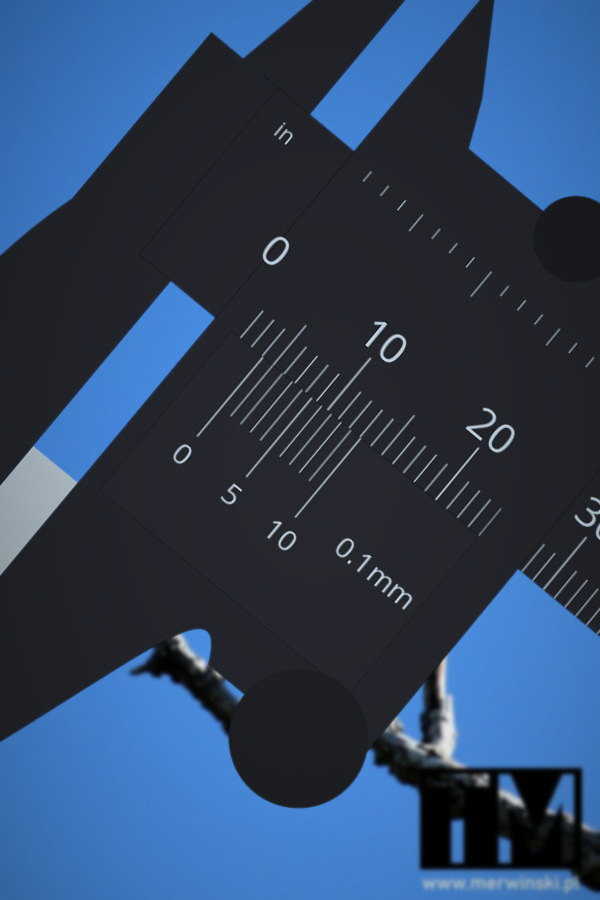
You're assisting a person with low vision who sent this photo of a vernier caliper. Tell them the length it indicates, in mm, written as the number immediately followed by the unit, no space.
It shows 4.1mm
